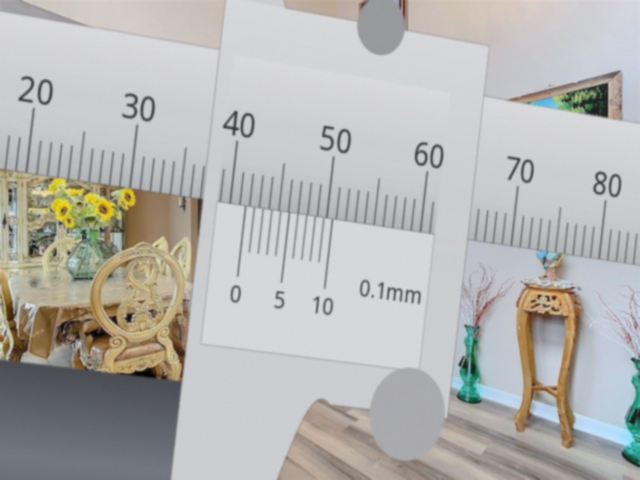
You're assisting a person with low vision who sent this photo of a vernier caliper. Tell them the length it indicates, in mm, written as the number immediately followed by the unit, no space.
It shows 41.6mm
